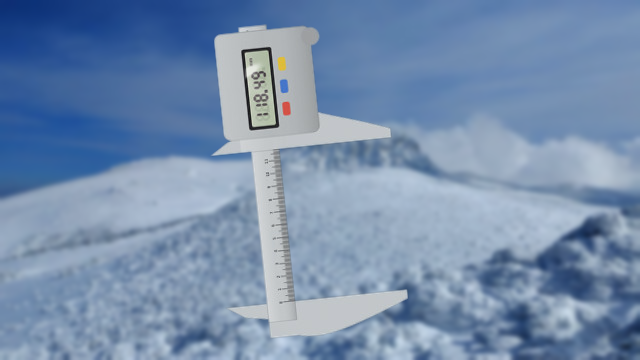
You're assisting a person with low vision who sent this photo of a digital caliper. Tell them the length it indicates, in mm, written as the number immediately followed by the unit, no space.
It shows 118.49mm
